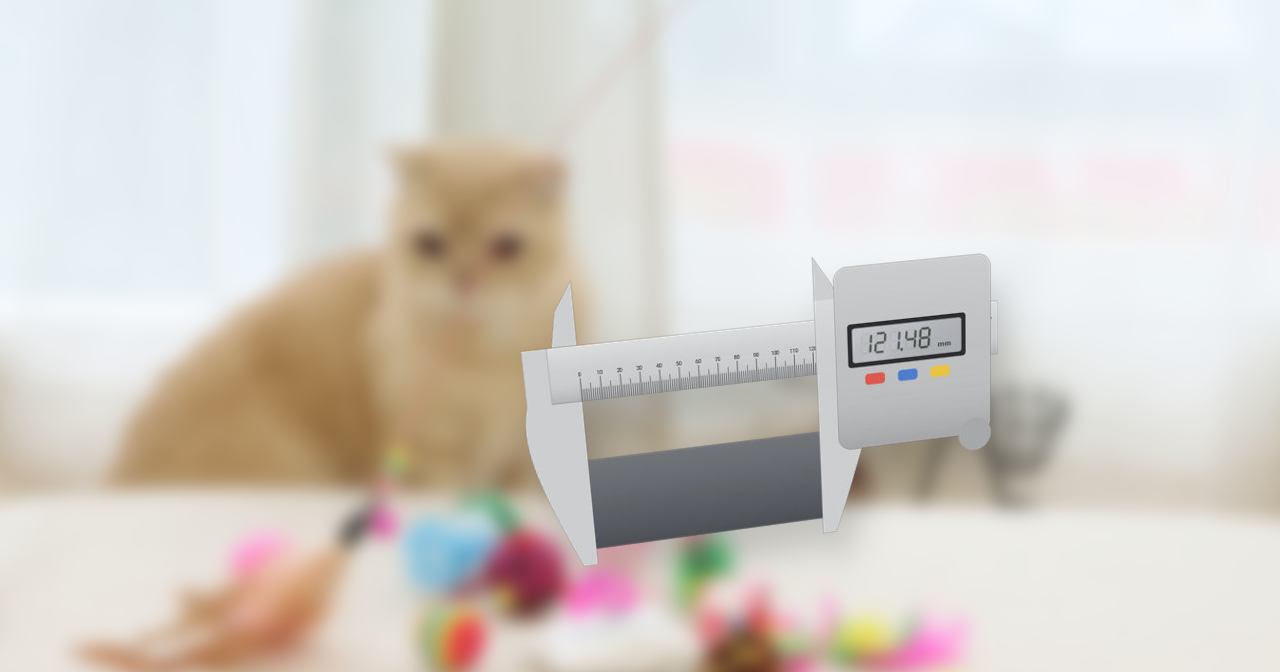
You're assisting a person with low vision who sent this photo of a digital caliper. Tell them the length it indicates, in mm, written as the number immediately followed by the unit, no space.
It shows 121.48mm
